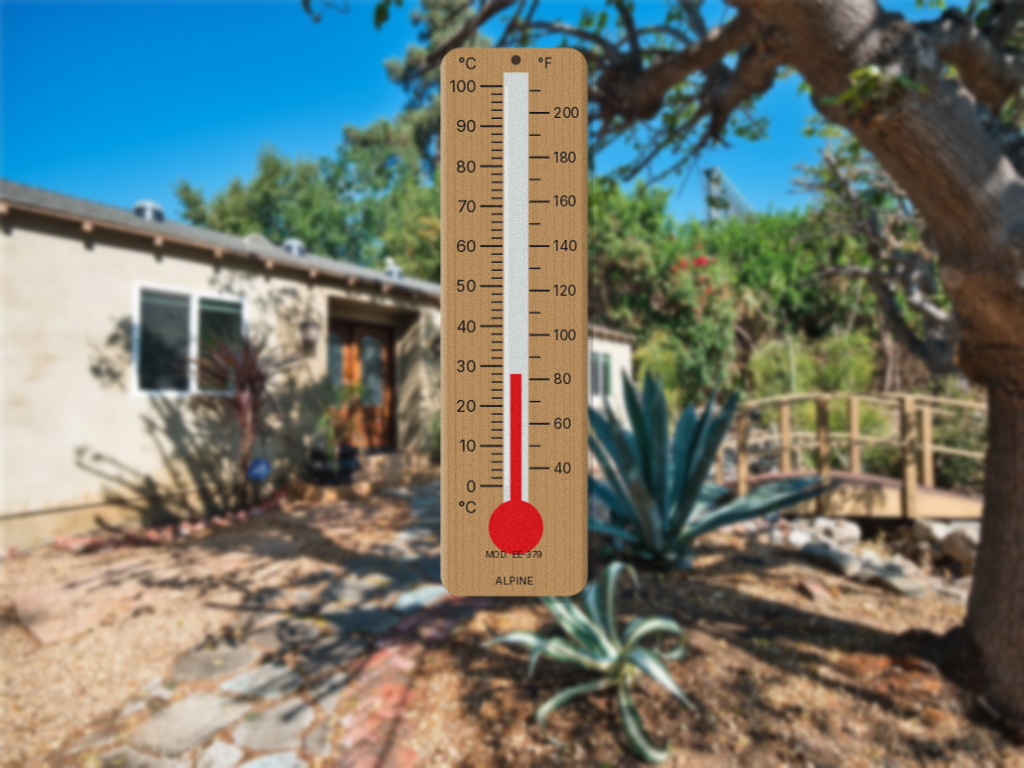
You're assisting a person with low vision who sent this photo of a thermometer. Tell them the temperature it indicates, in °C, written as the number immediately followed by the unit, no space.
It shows 28°C
